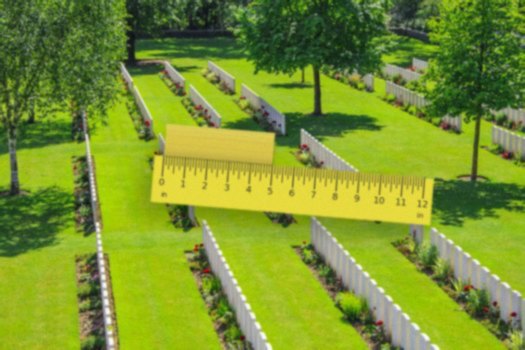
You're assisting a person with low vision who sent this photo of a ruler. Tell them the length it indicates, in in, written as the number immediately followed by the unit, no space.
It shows 5in
